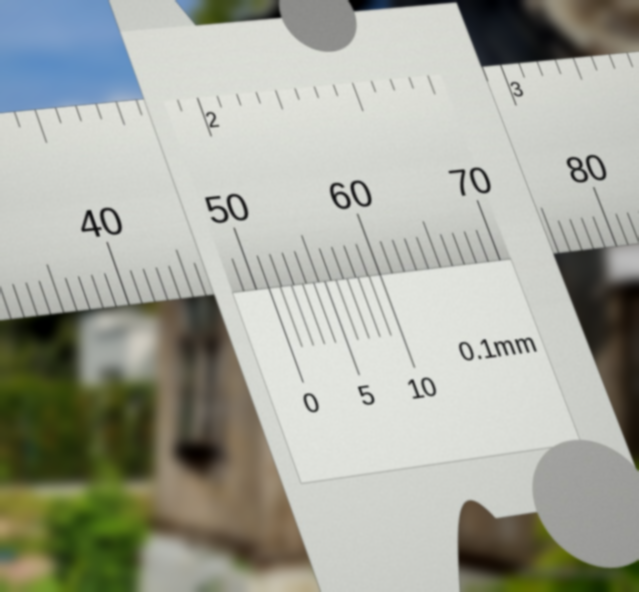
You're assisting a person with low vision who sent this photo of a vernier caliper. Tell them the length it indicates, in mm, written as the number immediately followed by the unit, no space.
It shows 51.0mm
